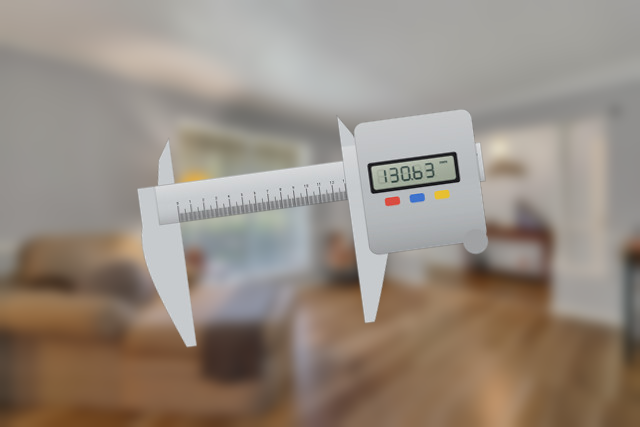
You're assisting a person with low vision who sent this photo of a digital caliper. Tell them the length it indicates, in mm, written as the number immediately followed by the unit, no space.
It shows 130.63mm
